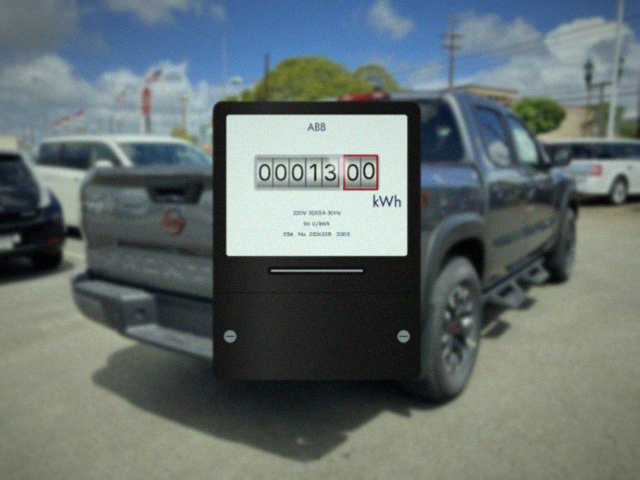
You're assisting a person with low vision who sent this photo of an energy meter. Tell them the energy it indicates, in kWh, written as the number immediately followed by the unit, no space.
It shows 13.00kWh
